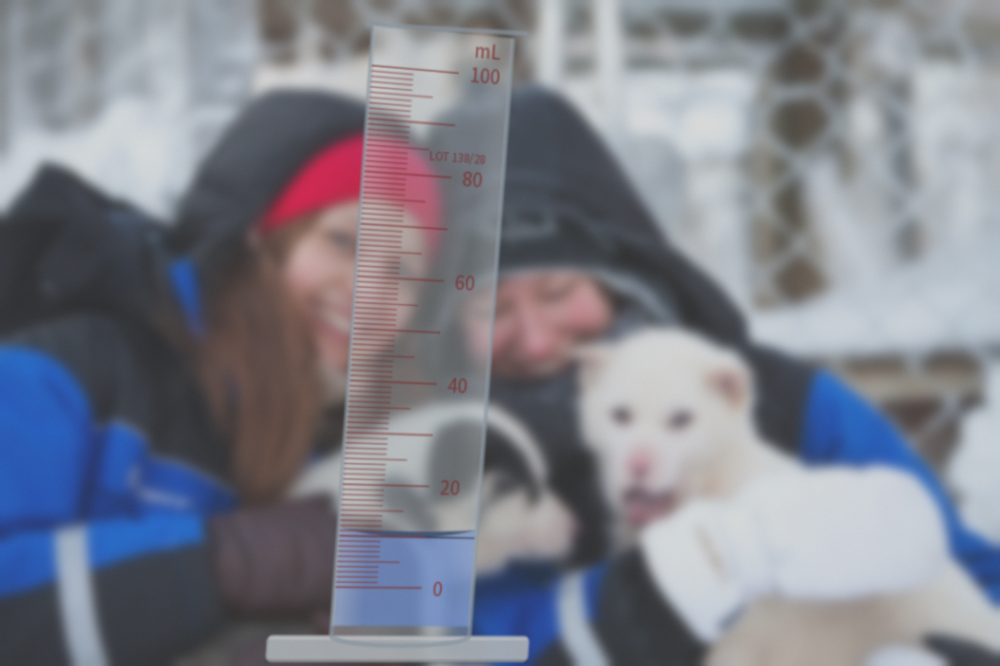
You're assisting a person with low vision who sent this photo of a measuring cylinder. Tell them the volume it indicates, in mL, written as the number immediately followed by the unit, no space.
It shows 10mL
